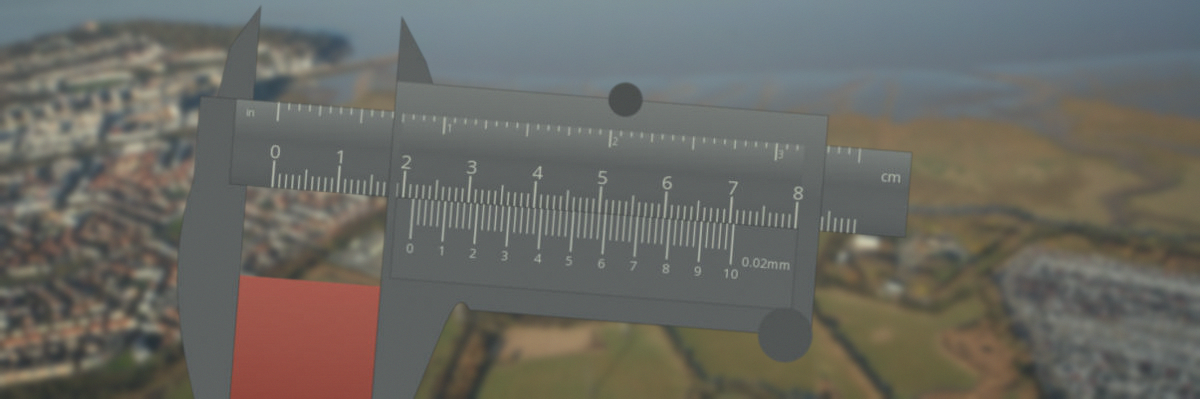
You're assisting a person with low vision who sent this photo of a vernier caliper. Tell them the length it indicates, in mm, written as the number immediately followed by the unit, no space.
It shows 21.6mm
